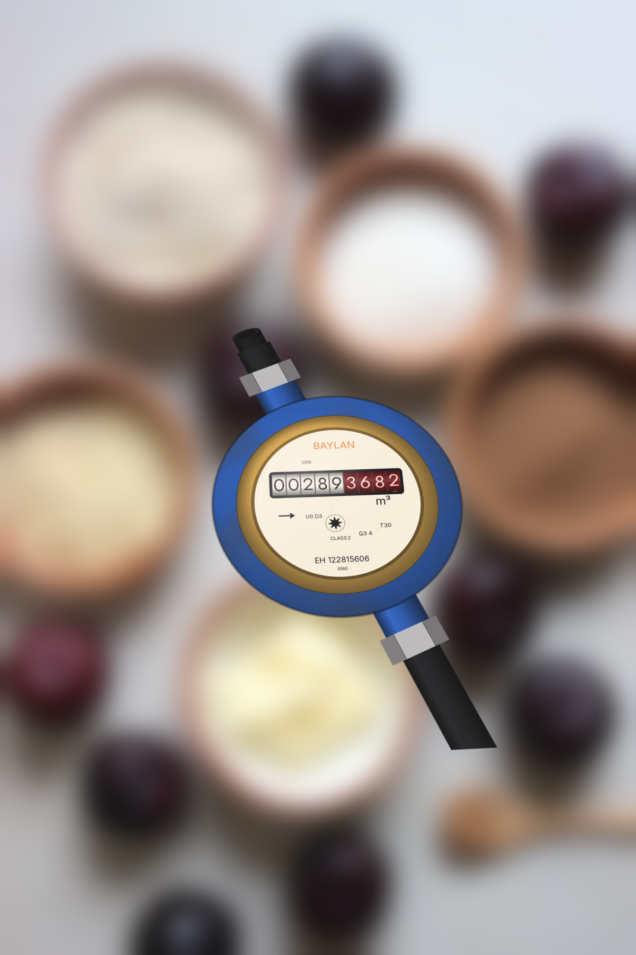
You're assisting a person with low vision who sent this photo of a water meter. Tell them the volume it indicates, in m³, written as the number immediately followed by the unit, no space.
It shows 289.3682m³
